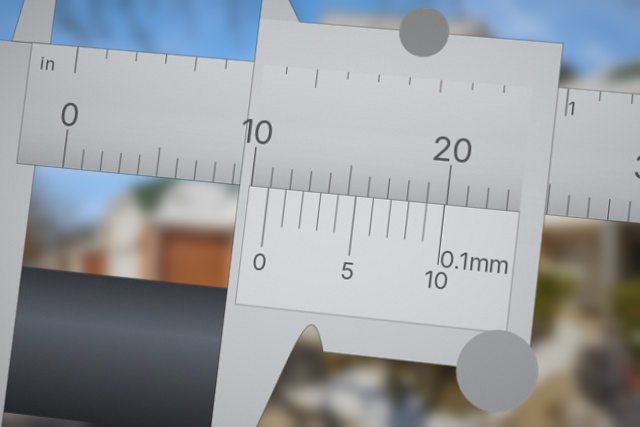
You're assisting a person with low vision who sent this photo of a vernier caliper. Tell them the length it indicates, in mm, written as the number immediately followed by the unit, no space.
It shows 10.9mm
